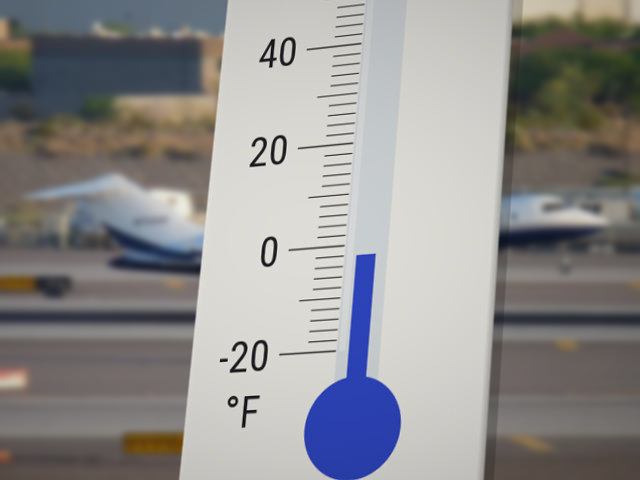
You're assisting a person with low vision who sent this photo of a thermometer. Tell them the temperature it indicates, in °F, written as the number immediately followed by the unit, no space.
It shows -2°F
